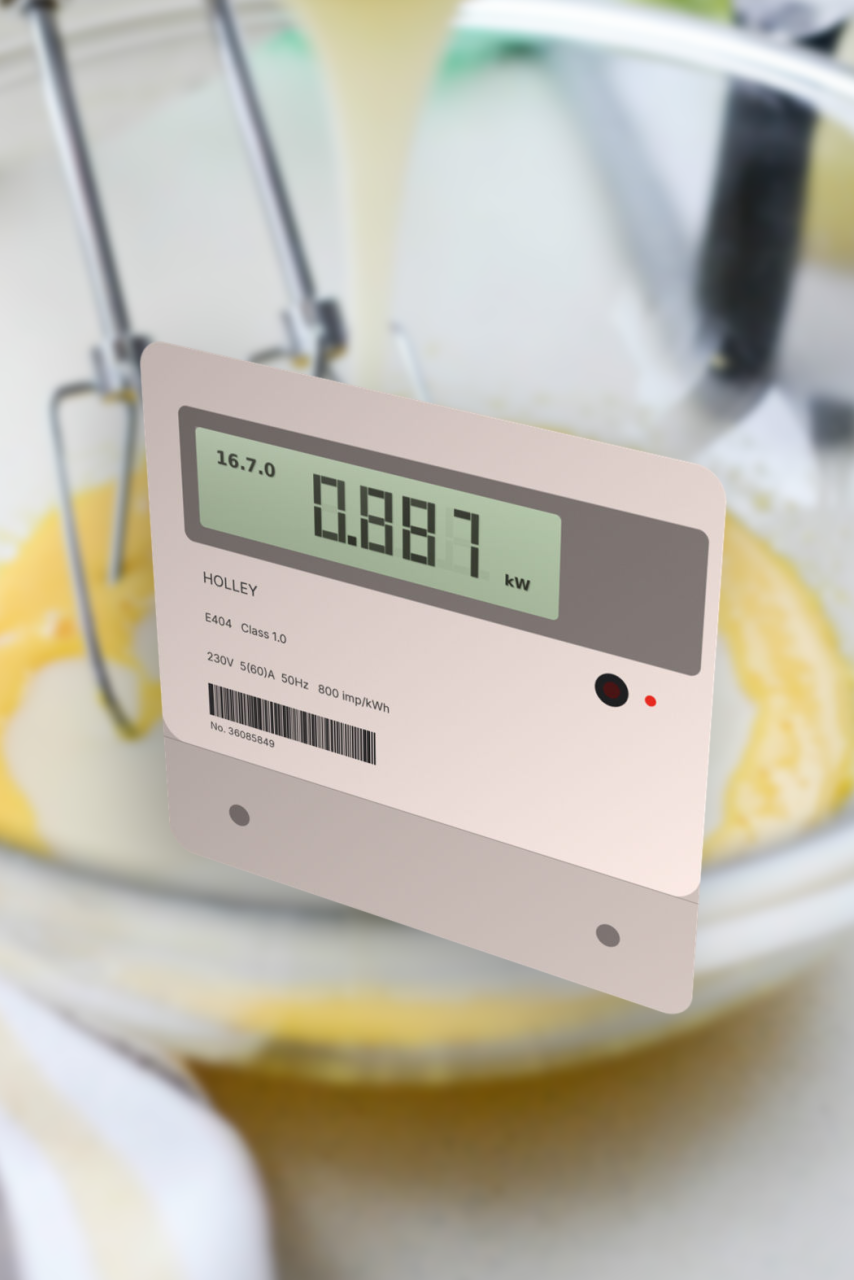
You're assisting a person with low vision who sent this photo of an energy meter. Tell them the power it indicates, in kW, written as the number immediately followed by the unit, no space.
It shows 0.887kW
